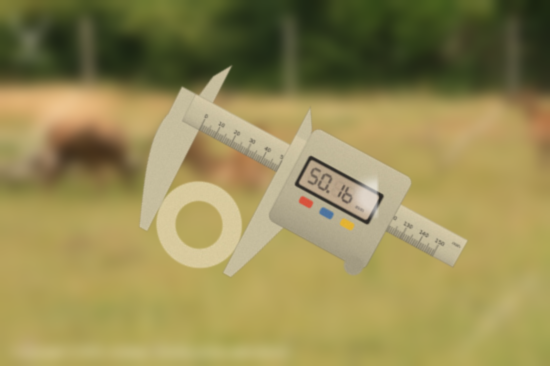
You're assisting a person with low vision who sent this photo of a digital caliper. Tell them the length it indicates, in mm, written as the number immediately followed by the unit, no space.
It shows 50.16mm
